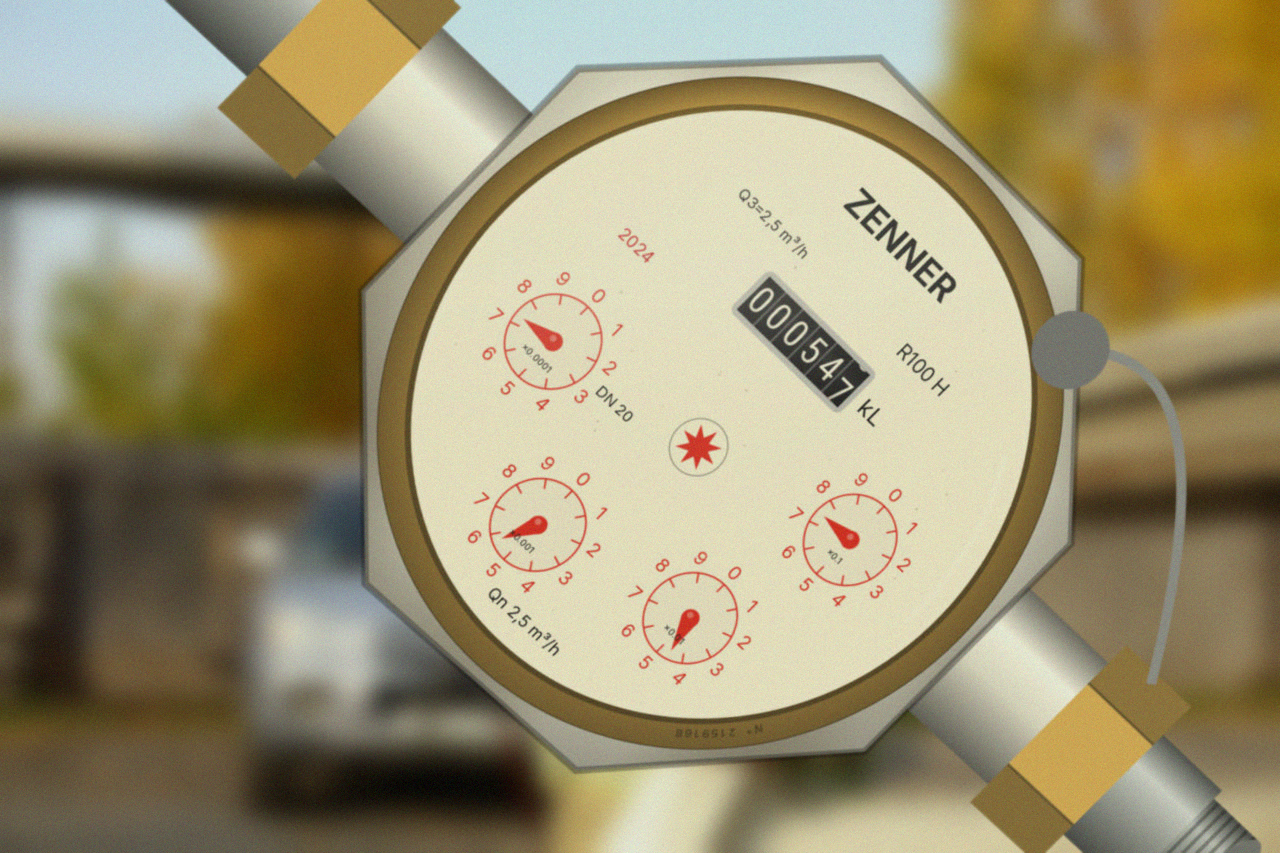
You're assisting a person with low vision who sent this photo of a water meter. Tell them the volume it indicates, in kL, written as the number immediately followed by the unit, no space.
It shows 546.7457kL
